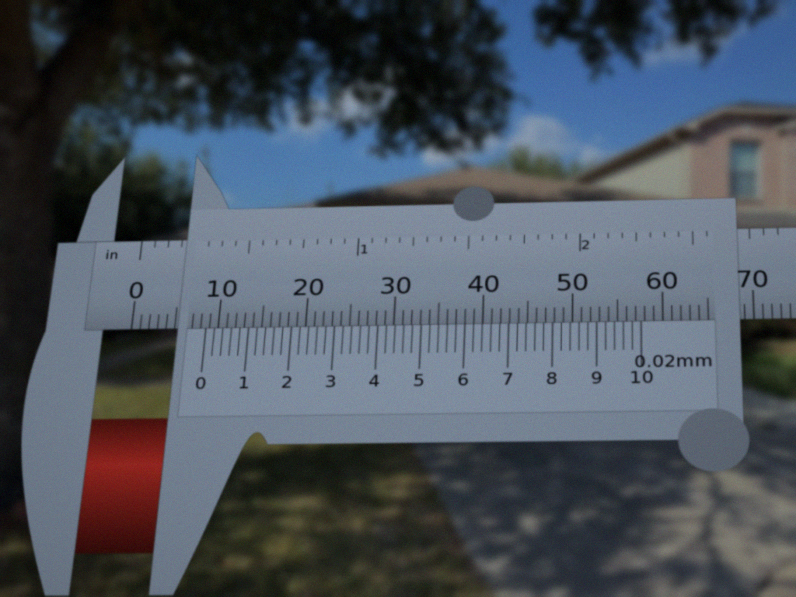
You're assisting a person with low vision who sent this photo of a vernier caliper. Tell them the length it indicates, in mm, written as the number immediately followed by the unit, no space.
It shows 8.6mm
